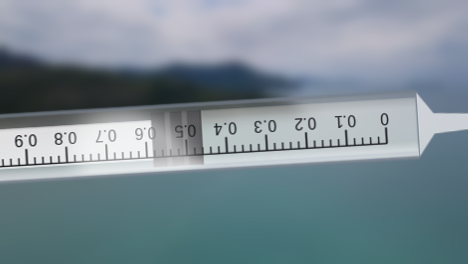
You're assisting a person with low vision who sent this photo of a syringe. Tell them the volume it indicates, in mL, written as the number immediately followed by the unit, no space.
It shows 0.46mL
